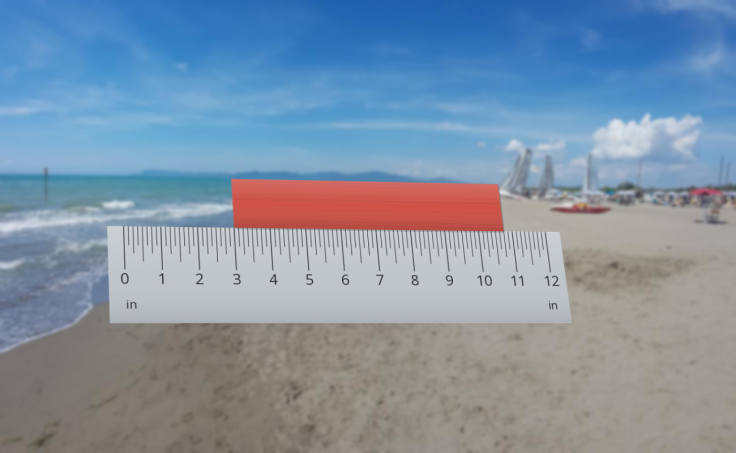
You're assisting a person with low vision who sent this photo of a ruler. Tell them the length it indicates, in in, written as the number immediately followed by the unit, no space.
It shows 7.75in
